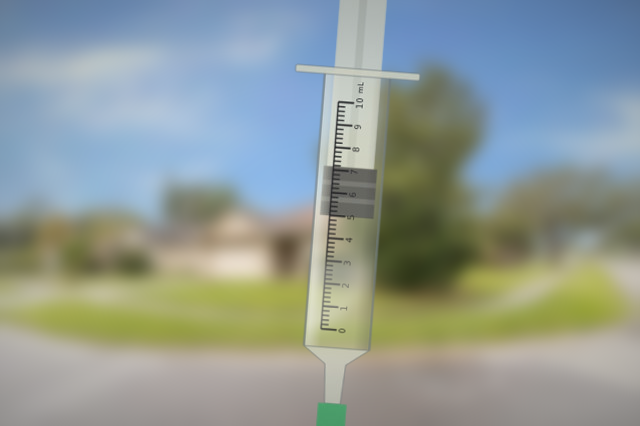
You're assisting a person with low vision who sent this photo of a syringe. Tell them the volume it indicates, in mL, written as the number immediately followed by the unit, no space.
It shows 5mL
